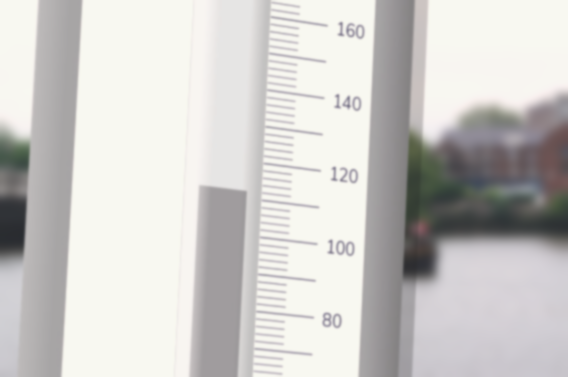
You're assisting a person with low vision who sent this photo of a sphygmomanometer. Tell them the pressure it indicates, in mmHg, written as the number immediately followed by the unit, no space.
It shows 112mmHg
